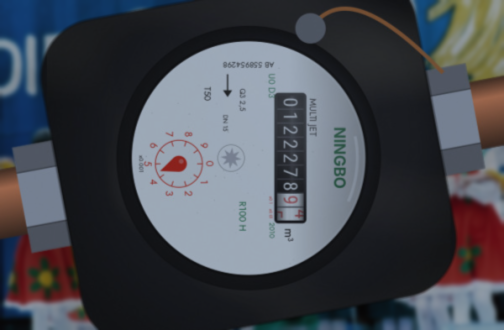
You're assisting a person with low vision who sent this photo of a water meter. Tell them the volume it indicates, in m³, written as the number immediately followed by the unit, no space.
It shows 122278.944m³
